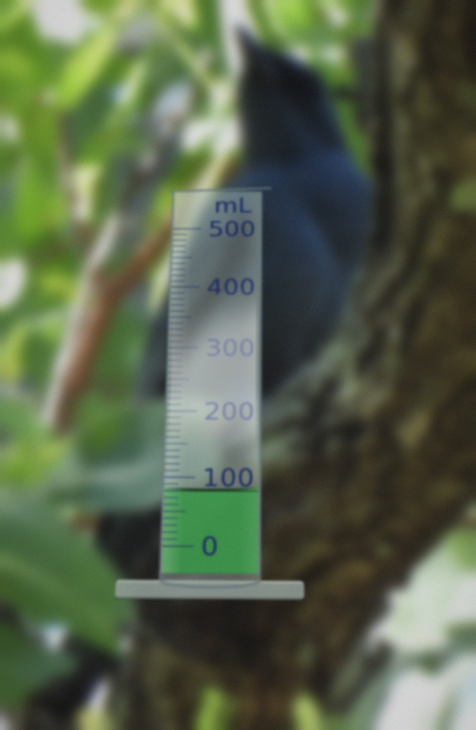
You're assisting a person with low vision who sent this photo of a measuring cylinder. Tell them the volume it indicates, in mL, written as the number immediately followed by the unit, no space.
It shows 80mL
